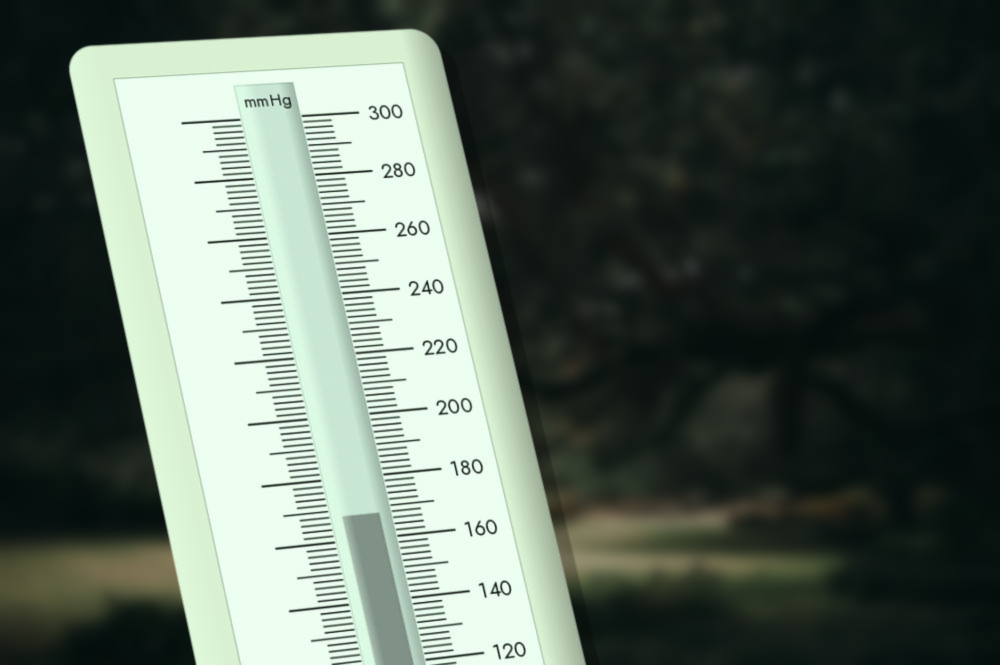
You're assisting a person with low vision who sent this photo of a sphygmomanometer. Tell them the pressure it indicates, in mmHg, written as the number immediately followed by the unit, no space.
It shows 168mmHg
